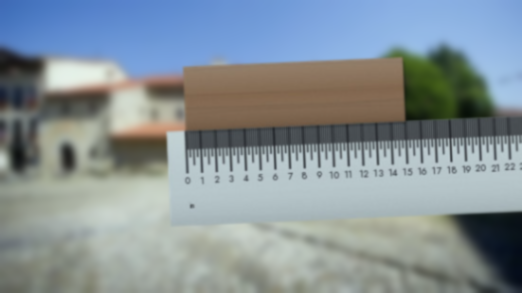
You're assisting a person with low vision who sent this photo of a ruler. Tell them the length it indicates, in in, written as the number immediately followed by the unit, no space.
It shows 15in
